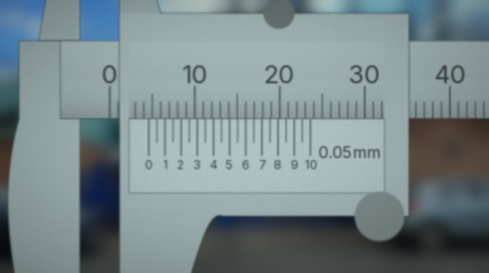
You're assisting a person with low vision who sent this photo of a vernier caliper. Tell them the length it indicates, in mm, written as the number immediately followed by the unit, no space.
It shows 4.6mm
